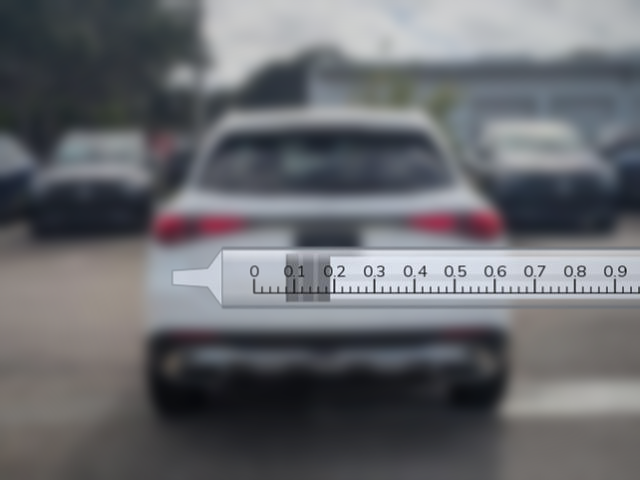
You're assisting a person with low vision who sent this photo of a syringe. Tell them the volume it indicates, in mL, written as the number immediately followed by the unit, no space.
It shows 0.08mL
